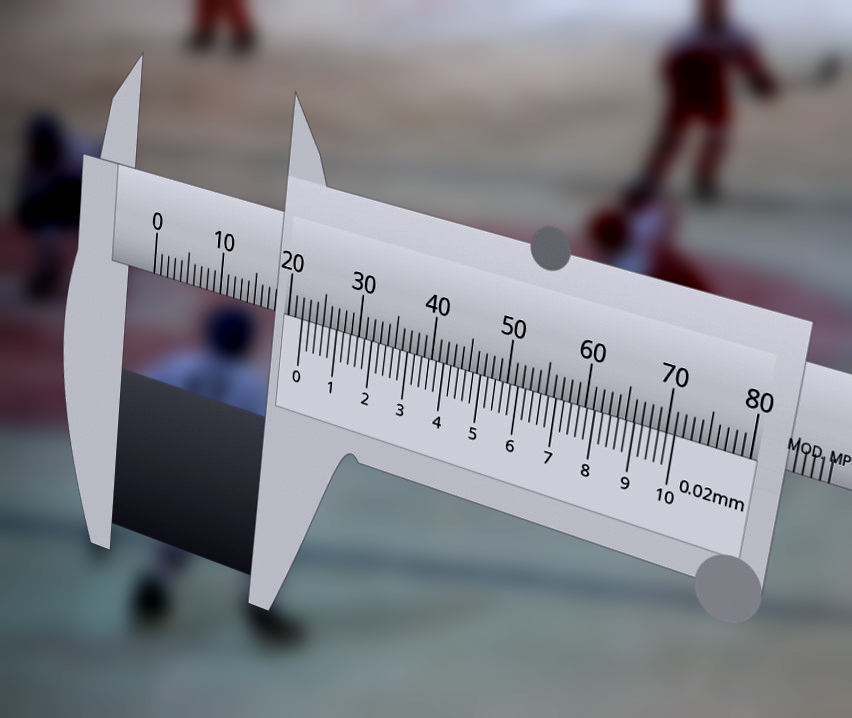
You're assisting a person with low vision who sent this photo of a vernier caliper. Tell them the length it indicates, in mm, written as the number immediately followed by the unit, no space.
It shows 22.0mm
